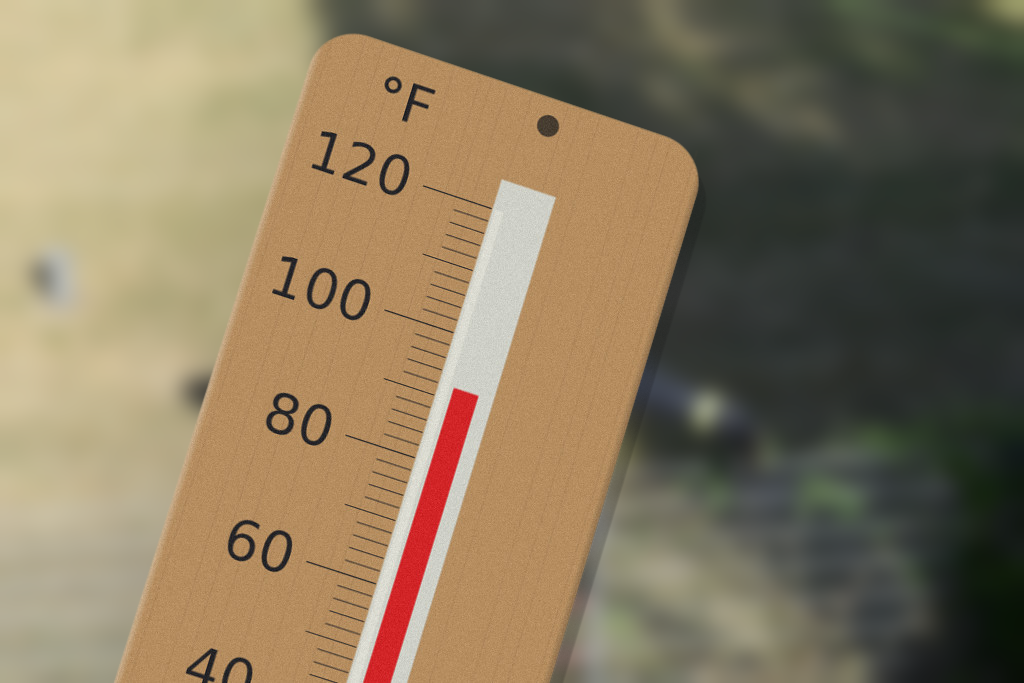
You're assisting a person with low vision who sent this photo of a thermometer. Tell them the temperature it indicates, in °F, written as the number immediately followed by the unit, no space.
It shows 92°F
